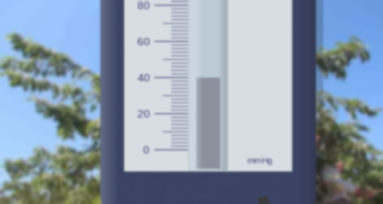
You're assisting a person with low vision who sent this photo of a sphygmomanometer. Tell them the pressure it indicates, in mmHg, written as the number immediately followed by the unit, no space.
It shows 40mmHg
